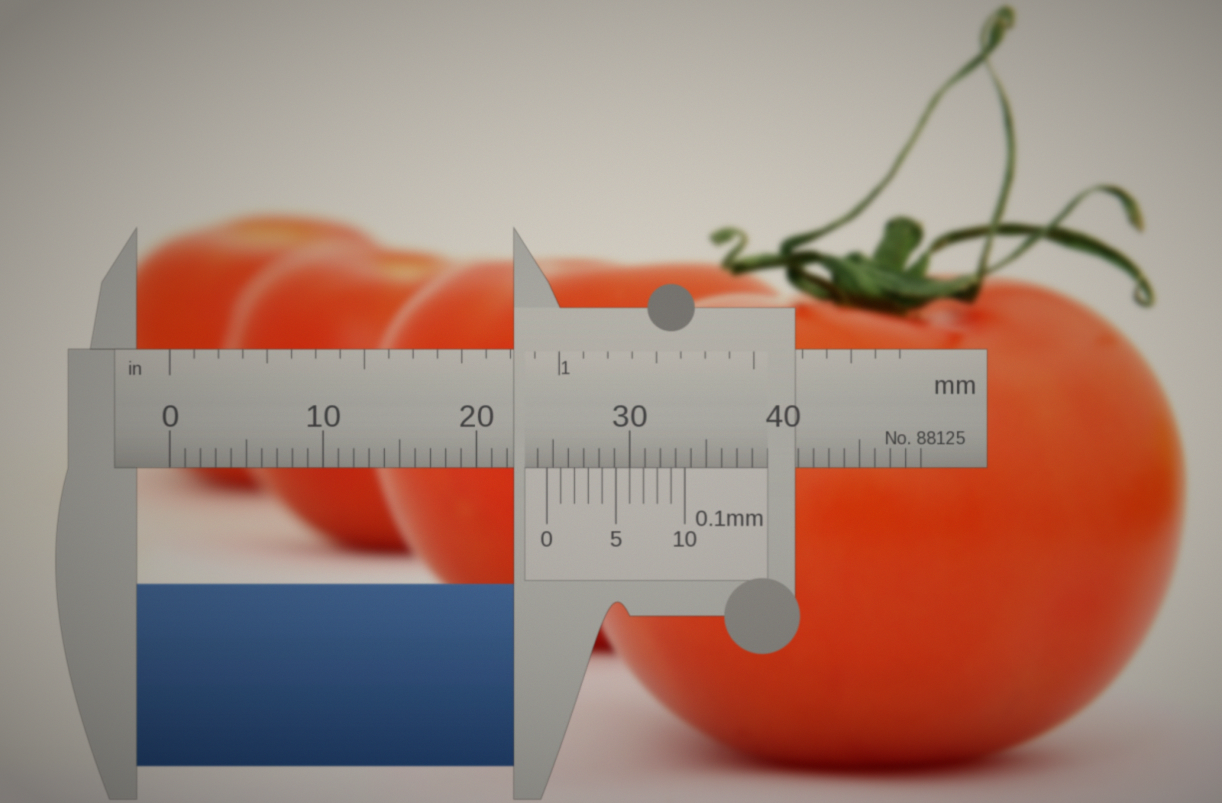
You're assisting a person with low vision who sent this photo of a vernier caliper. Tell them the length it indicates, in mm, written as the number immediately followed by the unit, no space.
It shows 24.6mm
